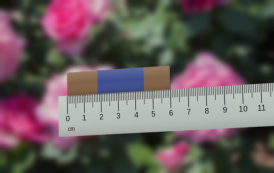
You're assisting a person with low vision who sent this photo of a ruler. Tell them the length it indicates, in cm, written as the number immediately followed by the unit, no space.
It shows 6cm
